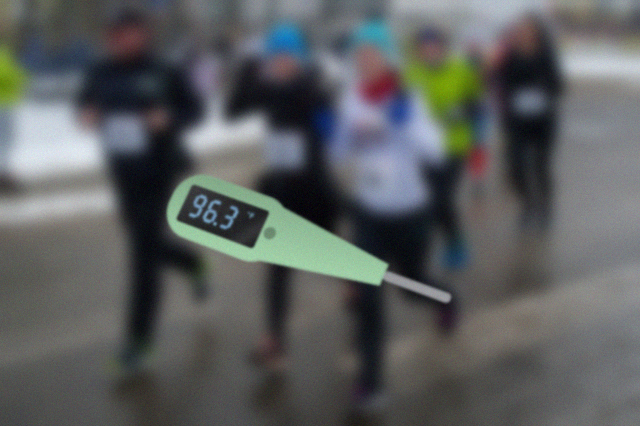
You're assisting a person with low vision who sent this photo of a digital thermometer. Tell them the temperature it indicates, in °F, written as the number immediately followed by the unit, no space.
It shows 96.3°F
